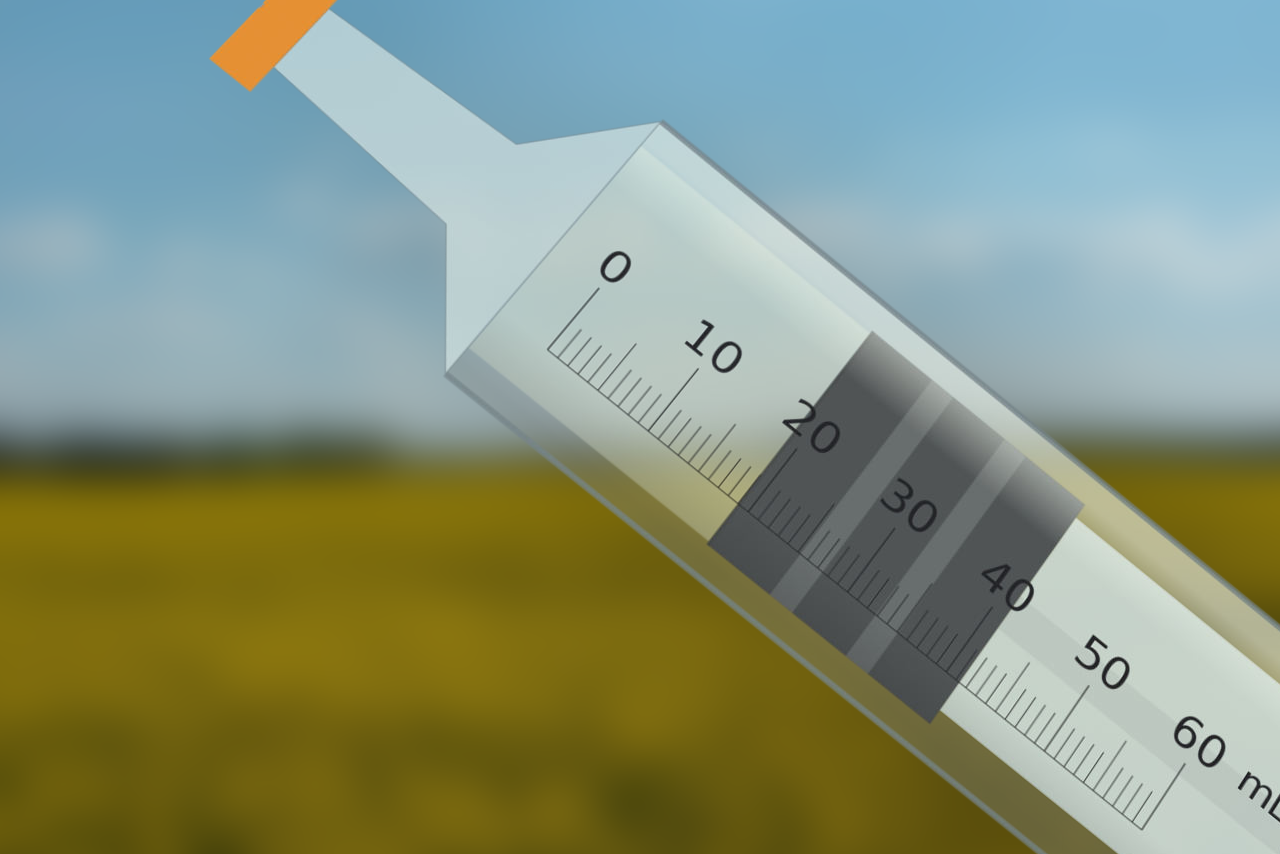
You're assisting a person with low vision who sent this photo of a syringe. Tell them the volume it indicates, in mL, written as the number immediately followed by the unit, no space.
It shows 19mL
